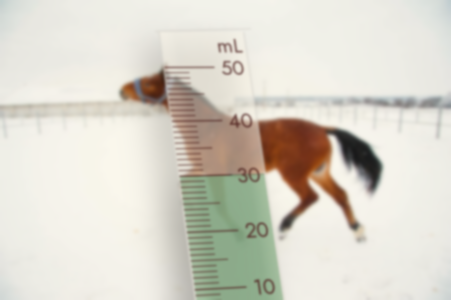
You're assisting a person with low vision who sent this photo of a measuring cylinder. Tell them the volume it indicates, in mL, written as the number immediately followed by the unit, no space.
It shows 30mL
